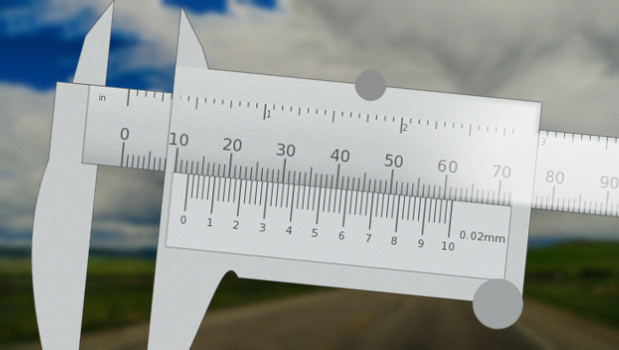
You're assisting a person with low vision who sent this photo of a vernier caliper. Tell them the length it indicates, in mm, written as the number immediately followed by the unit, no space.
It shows 12.5mm
